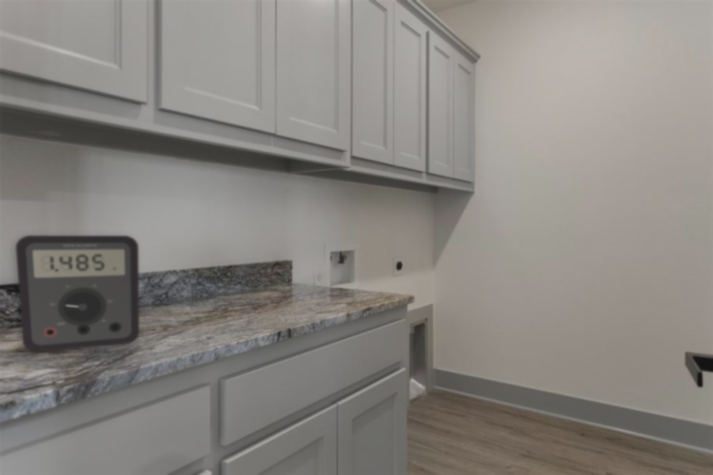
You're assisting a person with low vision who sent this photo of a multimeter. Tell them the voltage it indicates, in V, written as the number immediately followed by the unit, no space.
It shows 1.485V
